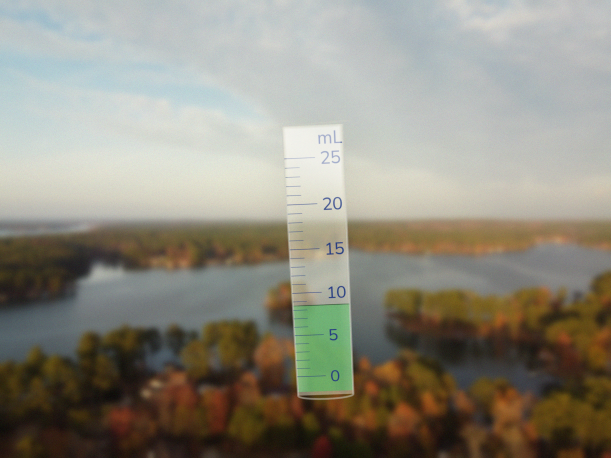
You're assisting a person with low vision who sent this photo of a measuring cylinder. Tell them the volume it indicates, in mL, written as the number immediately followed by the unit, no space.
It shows 8.5mL
